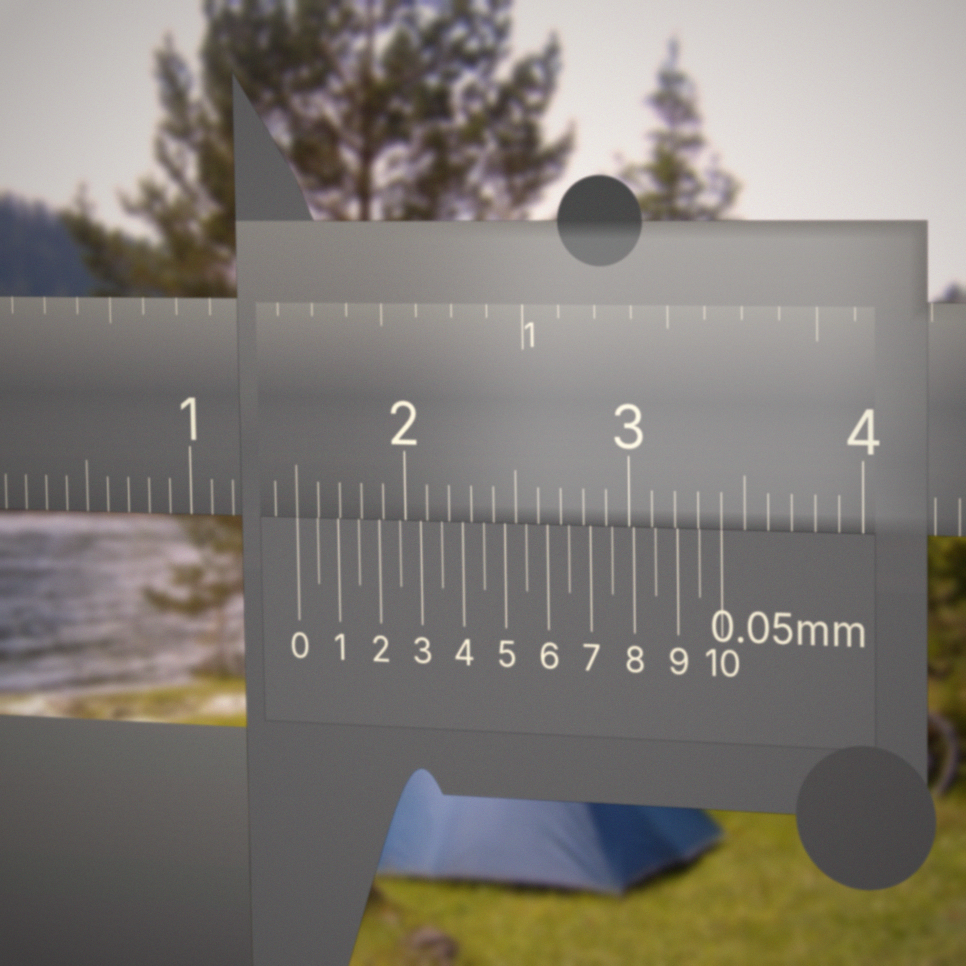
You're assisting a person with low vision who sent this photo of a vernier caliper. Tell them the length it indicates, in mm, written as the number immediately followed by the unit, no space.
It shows 15.0mm
